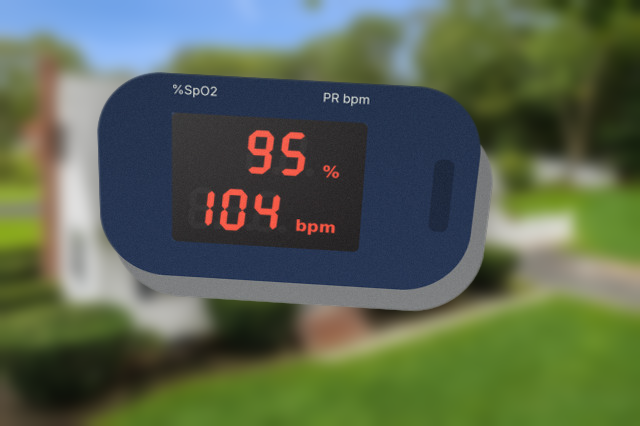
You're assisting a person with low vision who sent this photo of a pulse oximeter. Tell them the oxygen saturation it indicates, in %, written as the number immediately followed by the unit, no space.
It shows 95%
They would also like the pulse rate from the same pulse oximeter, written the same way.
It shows 104bpm
